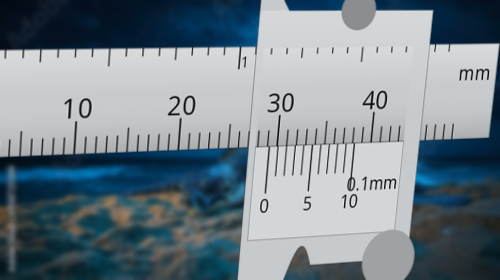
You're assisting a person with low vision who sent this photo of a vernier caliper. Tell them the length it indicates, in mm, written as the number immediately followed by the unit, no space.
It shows 29.2mm
